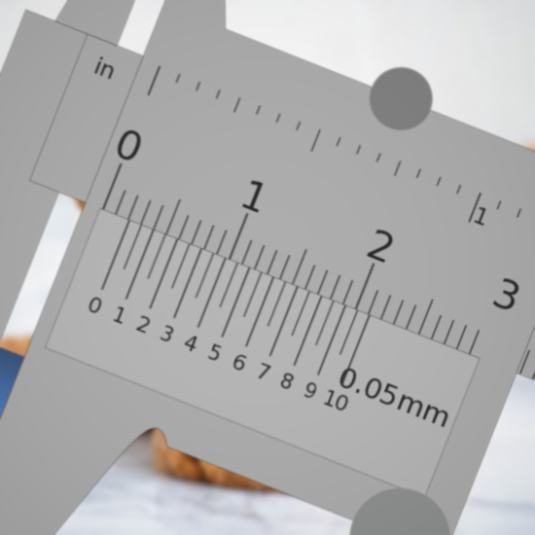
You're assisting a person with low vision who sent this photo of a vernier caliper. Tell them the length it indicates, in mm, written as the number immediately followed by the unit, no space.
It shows 2.1mm
